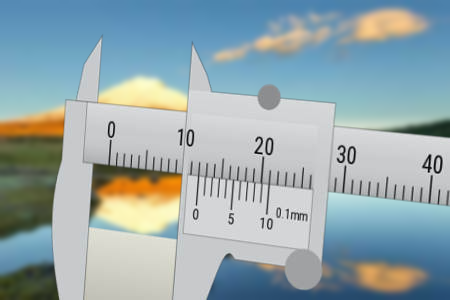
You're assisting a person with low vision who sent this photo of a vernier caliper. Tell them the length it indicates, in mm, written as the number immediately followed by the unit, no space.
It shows 12.0mm
